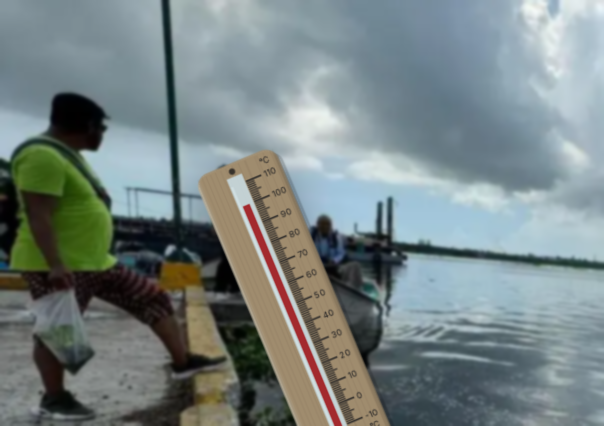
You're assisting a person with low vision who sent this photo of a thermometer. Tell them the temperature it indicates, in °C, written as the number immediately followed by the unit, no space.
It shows 100°C
